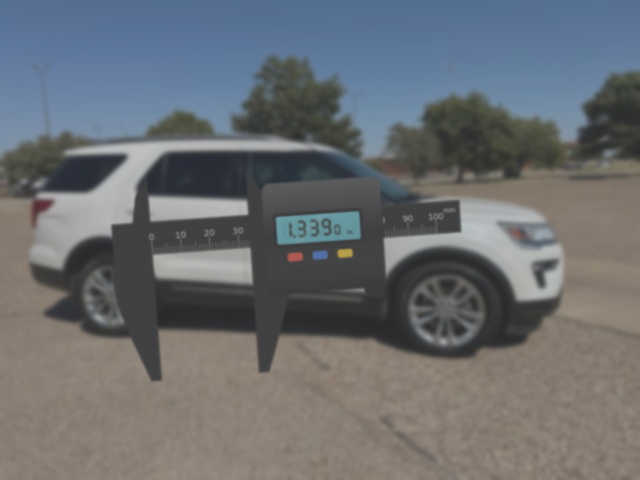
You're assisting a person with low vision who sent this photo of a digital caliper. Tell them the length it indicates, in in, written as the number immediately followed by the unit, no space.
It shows 1.3390in
